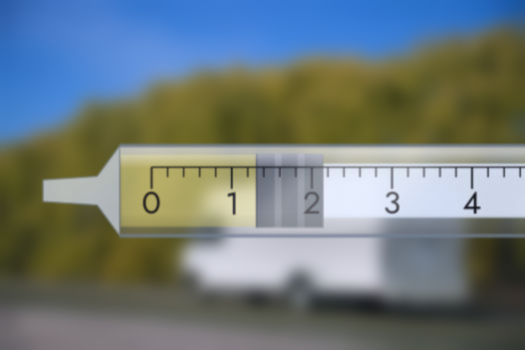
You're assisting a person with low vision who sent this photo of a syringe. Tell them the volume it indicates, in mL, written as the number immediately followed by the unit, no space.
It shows 1.3mL
